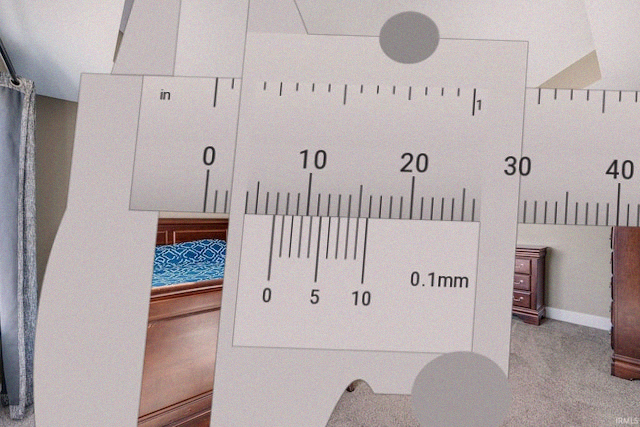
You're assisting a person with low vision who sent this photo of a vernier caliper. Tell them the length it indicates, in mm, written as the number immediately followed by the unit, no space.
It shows 6.8mm
